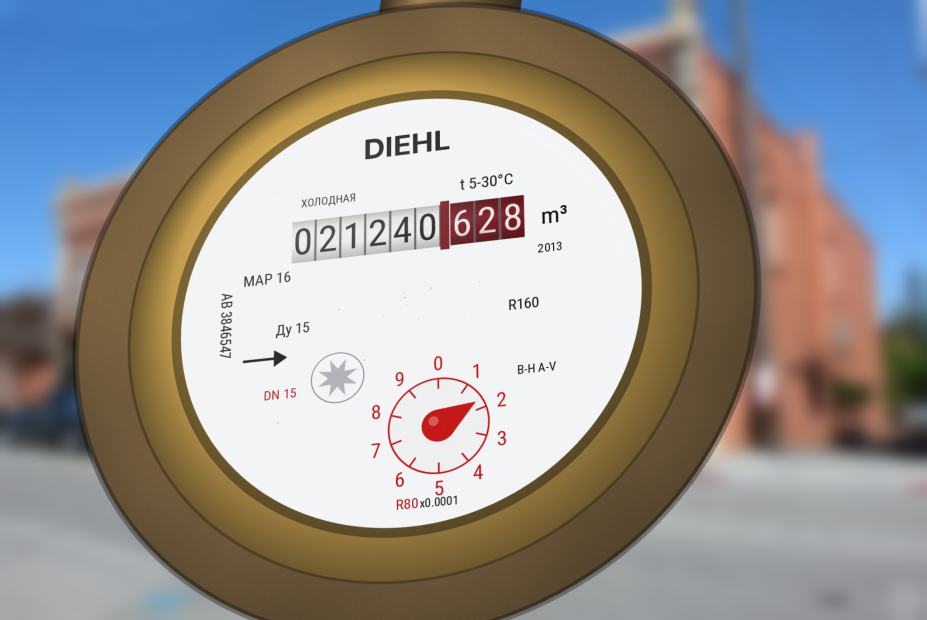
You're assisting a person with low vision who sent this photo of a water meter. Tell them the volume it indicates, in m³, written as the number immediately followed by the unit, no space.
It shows 21240.6281m³
